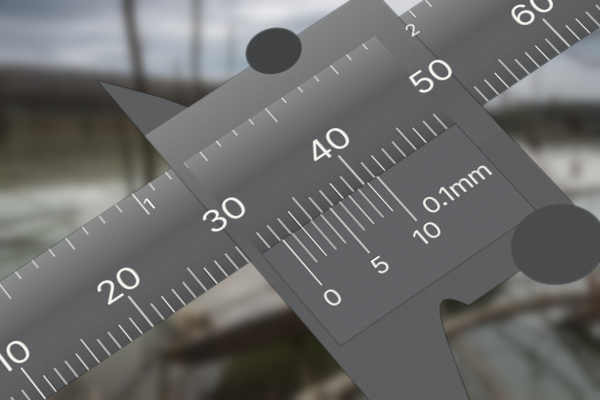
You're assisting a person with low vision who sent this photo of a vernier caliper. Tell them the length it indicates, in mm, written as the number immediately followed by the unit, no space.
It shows 32.2mm
